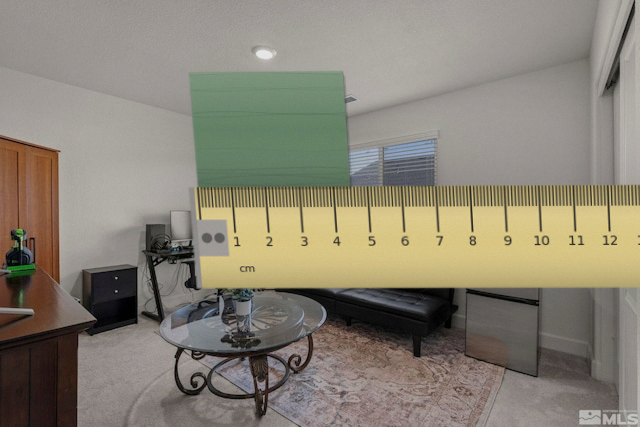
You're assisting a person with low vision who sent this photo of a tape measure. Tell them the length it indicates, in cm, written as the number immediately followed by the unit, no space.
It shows 4.5cm
